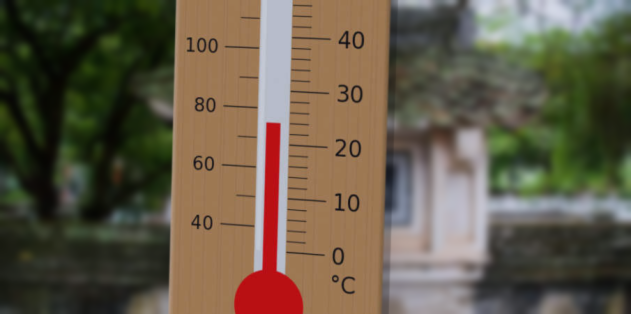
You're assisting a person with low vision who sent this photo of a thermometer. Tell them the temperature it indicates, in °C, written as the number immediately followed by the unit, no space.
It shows 24°C
